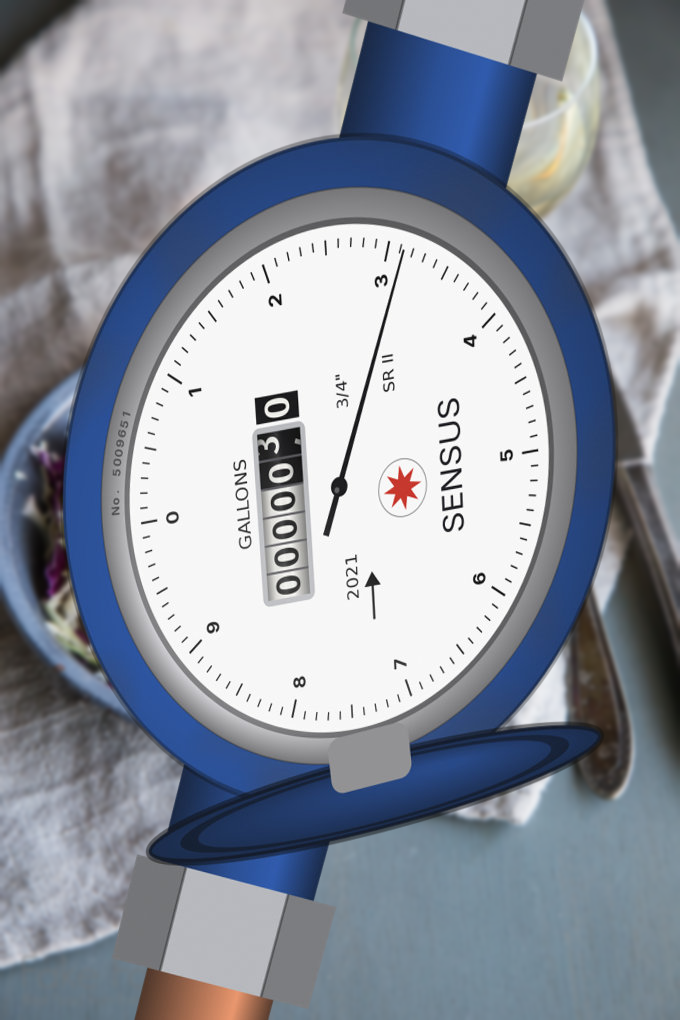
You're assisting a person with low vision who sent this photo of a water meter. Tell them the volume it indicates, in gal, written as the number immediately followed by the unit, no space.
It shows 33.1gal
